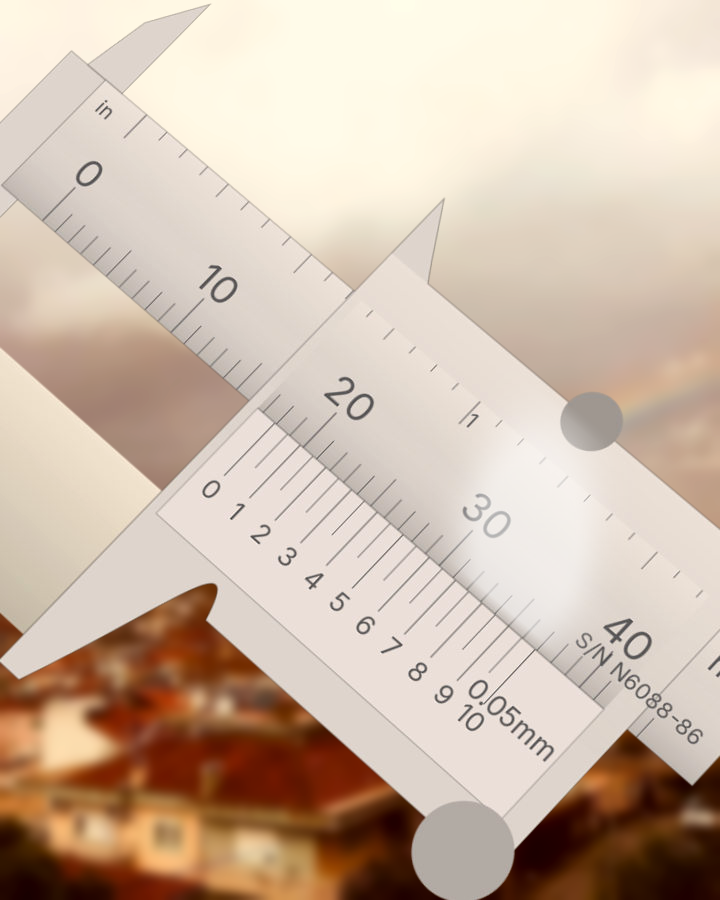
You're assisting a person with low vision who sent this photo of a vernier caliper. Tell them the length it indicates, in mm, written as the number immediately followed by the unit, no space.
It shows 17.9mm
